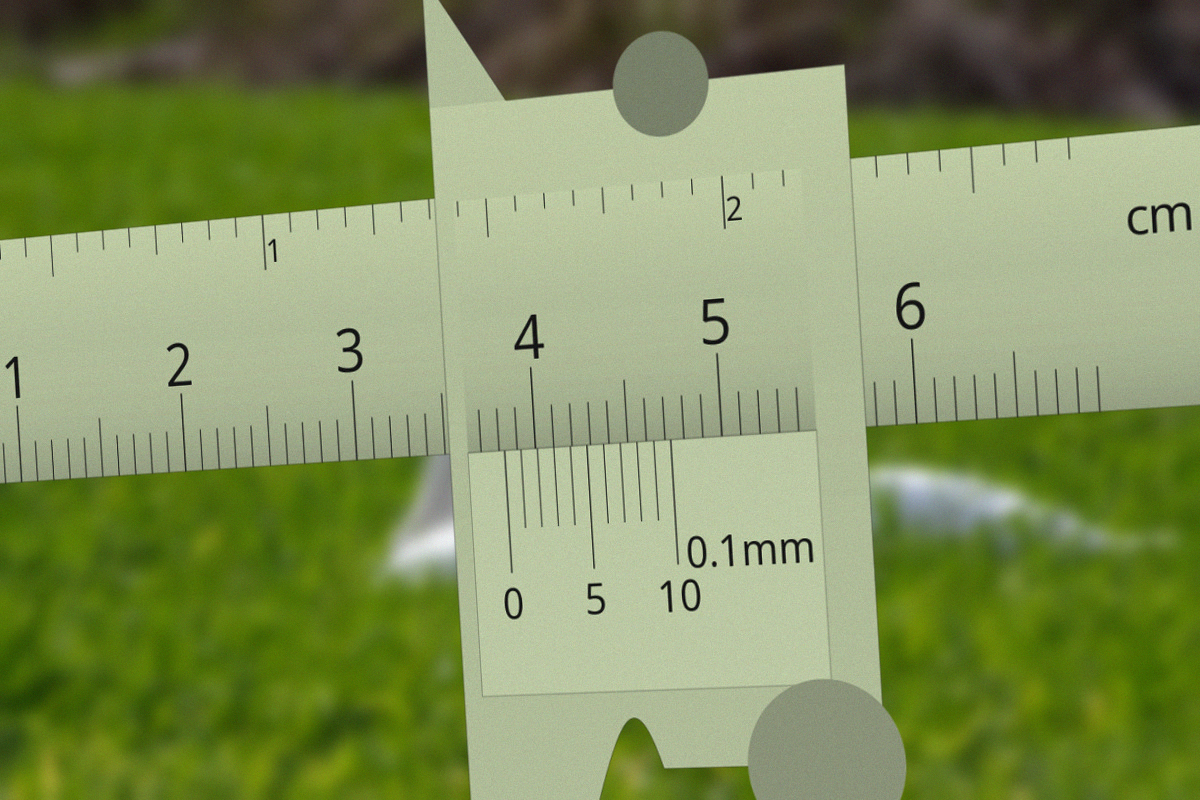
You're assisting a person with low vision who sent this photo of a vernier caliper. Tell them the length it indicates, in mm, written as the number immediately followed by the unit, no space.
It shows 38.3mm
